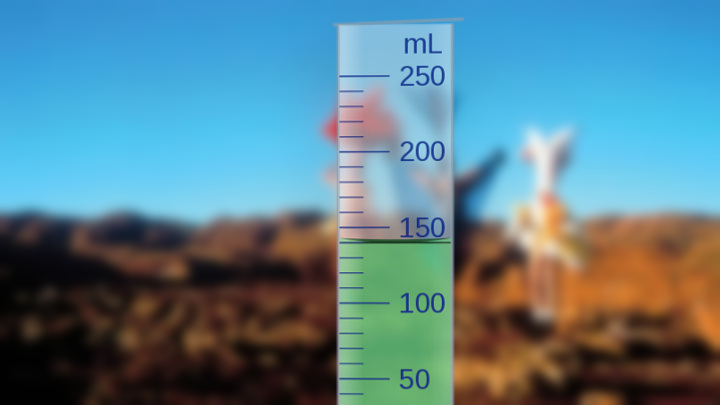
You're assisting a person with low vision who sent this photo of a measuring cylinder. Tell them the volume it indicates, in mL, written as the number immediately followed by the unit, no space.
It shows 140mL
